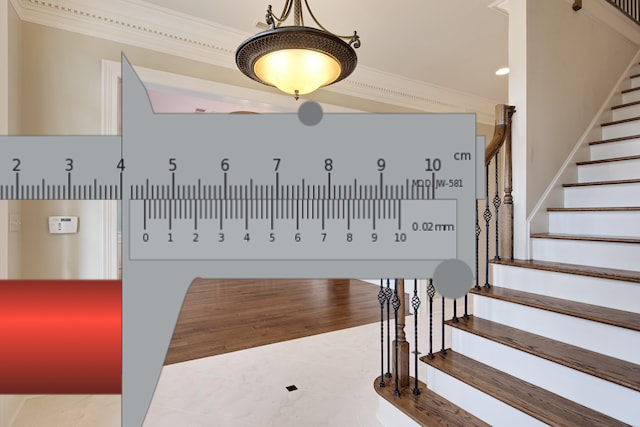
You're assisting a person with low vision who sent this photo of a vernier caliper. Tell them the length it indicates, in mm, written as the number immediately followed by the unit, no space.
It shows 44.5mm
